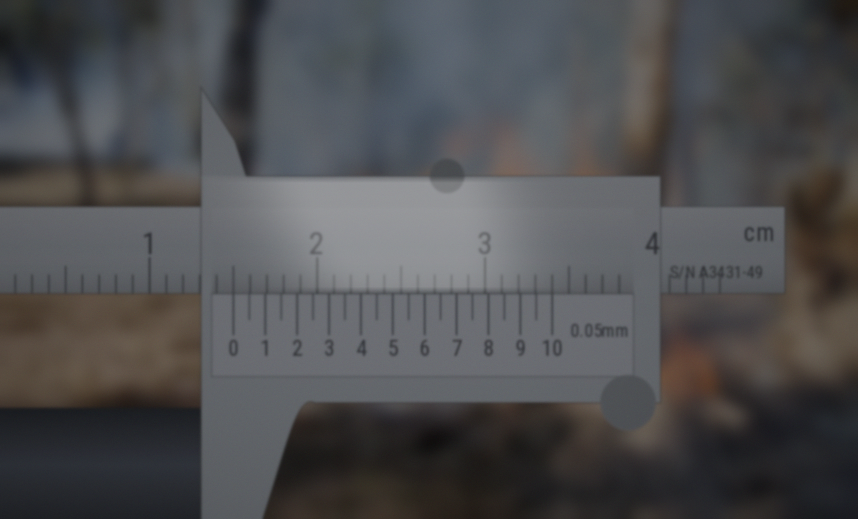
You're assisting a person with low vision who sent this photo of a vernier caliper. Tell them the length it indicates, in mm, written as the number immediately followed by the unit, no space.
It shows 15.0mm
